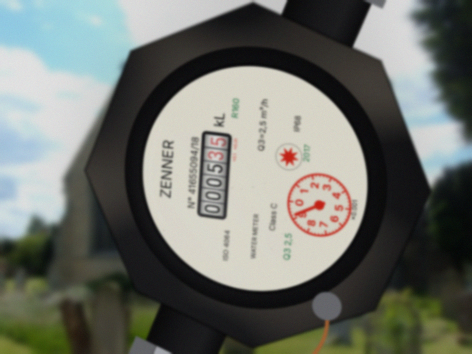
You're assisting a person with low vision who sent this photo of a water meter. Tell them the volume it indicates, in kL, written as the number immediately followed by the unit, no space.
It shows 5.349kL
